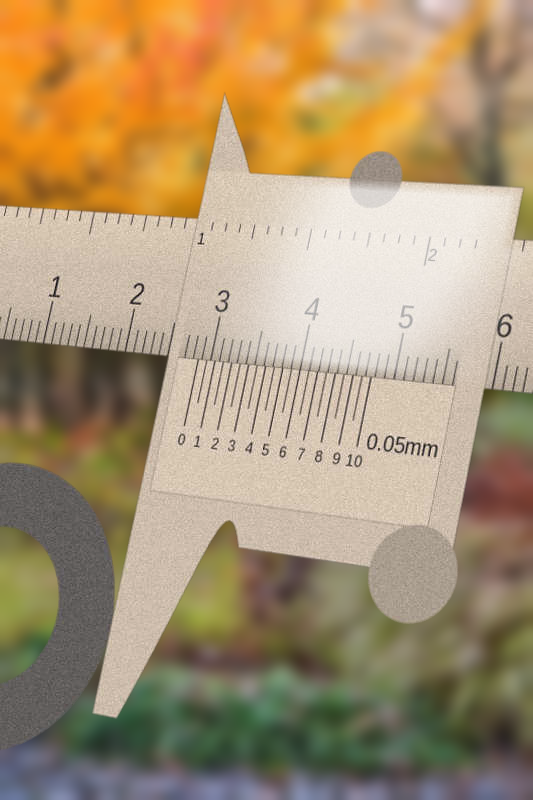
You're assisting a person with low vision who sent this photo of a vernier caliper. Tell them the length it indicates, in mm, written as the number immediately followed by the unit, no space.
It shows 28.6mm
